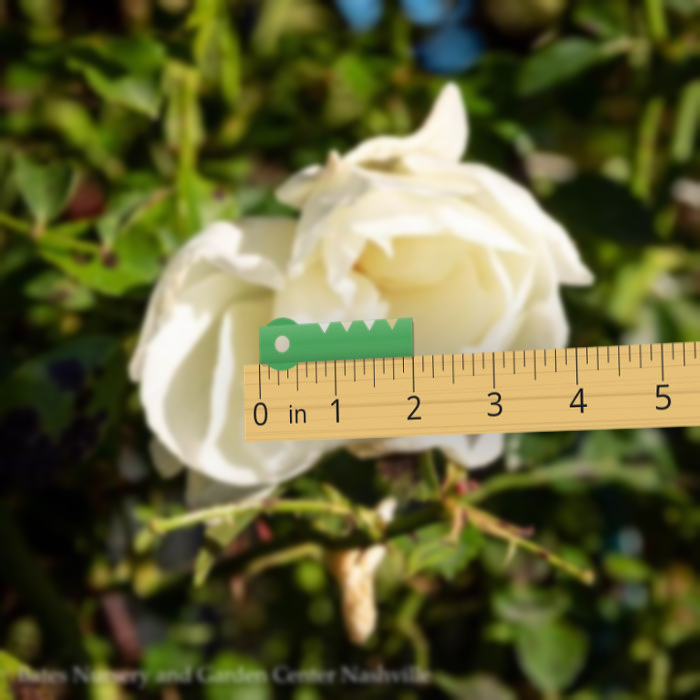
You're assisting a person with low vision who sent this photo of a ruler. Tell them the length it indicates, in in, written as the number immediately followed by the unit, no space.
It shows 2in
